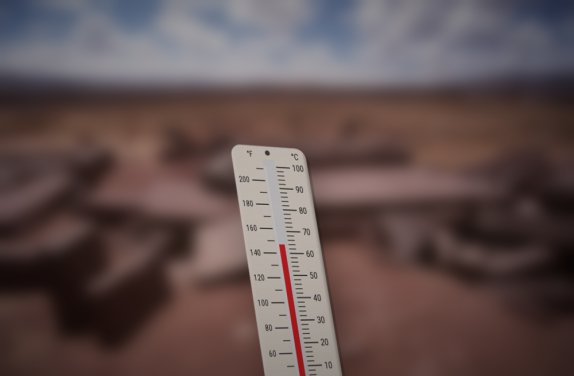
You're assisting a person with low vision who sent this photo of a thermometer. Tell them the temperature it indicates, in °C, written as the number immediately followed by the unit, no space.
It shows 64°C
